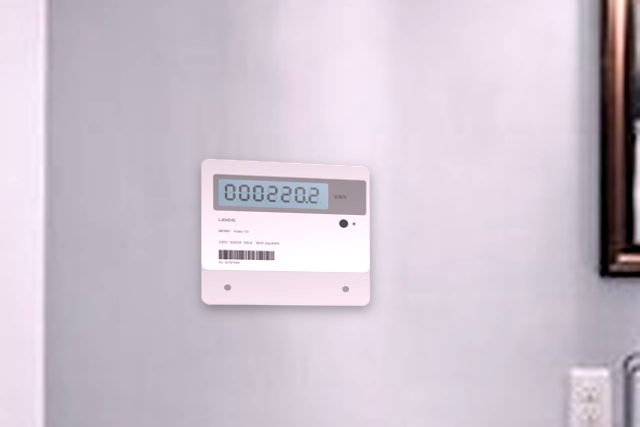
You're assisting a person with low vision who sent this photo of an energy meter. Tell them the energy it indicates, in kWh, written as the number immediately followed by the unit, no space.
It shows 220.2kWh
